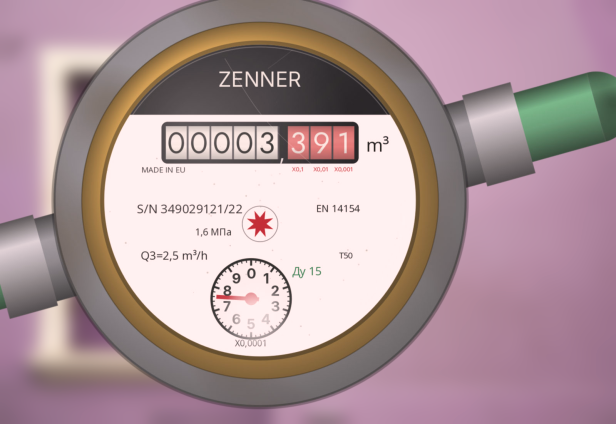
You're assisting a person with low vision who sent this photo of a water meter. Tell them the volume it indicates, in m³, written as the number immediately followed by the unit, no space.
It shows 3.3917m³
